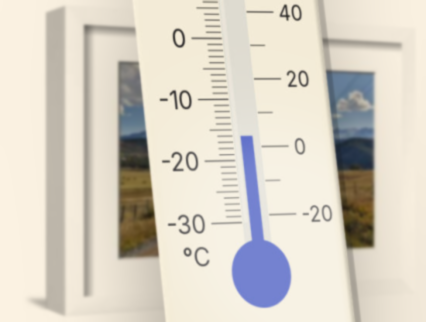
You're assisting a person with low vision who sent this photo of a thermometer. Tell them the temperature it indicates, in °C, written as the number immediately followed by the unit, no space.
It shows -16°C
